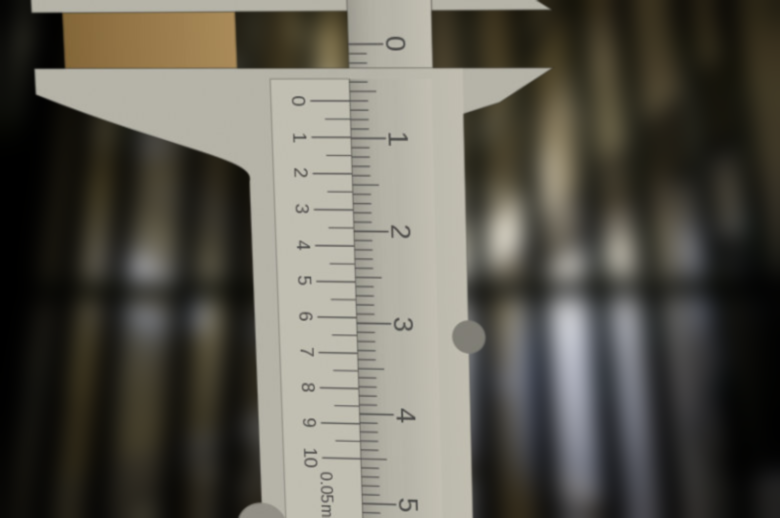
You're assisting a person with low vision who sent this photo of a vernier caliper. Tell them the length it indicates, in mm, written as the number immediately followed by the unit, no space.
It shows 6.0mm
